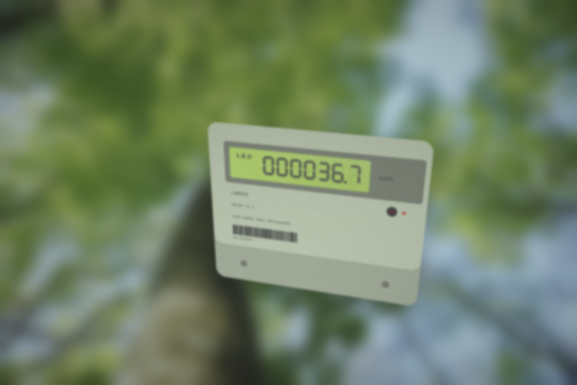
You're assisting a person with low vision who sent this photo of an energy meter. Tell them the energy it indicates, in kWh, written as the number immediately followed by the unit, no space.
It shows 36.7kWh
